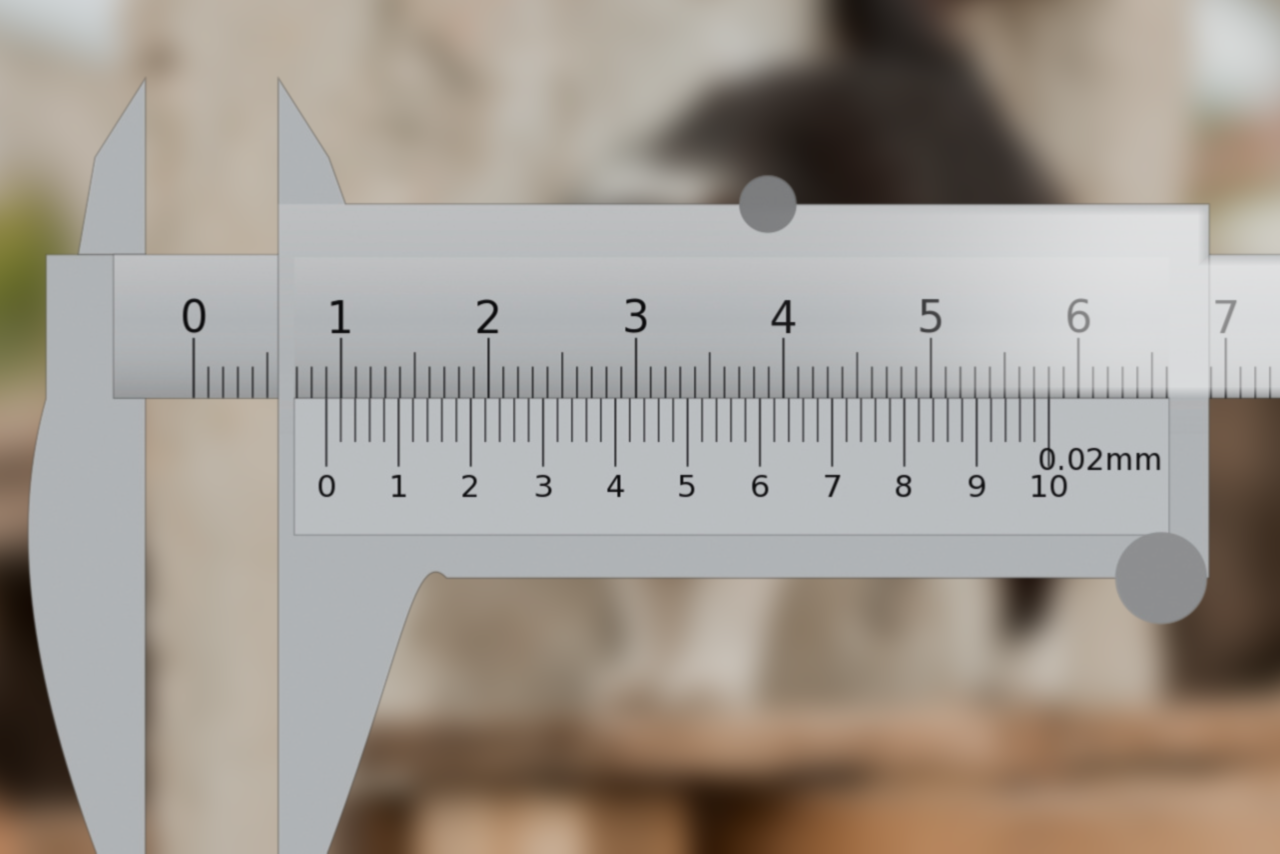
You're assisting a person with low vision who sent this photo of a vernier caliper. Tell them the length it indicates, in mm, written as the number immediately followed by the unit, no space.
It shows 9.0mm
